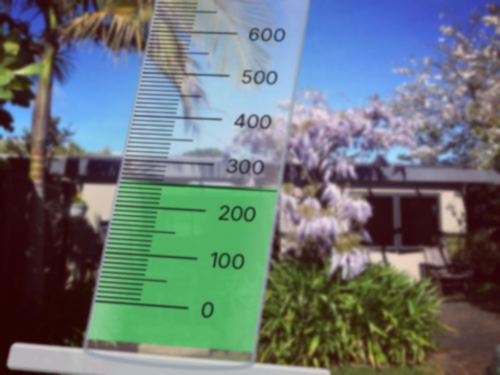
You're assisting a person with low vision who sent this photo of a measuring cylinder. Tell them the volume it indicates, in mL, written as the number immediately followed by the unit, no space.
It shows 250mL
